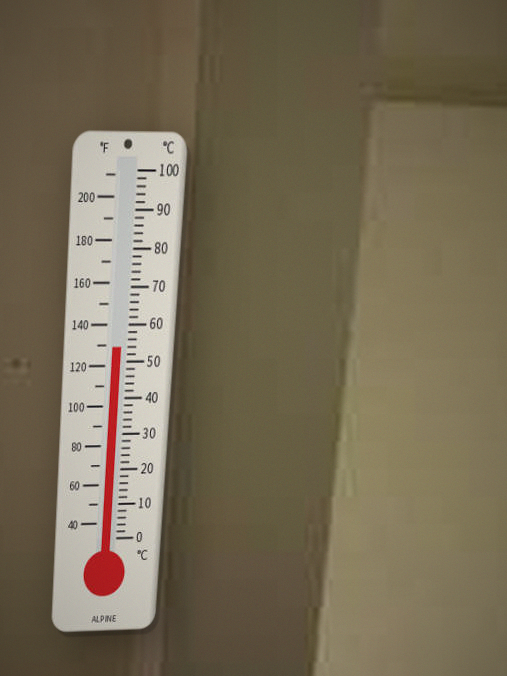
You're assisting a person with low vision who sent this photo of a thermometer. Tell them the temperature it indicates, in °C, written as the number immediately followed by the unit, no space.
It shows 54°C
